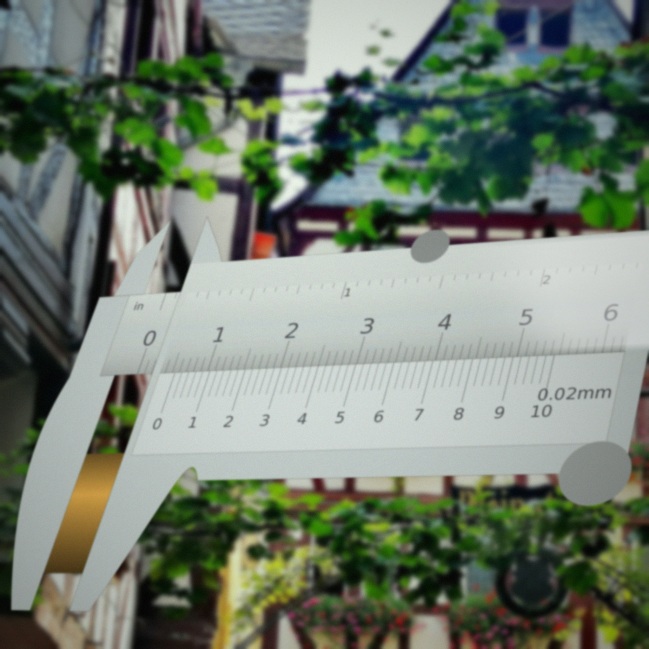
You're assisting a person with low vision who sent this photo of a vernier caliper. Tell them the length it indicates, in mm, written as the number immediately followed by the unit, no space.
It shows 5.4mm
